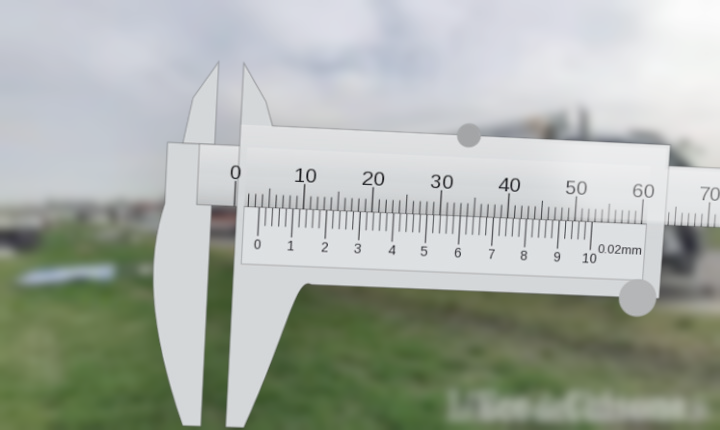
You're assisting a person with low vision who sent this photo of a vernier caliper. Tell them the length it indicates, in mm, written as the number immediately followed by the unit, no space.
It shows 3.6mm
